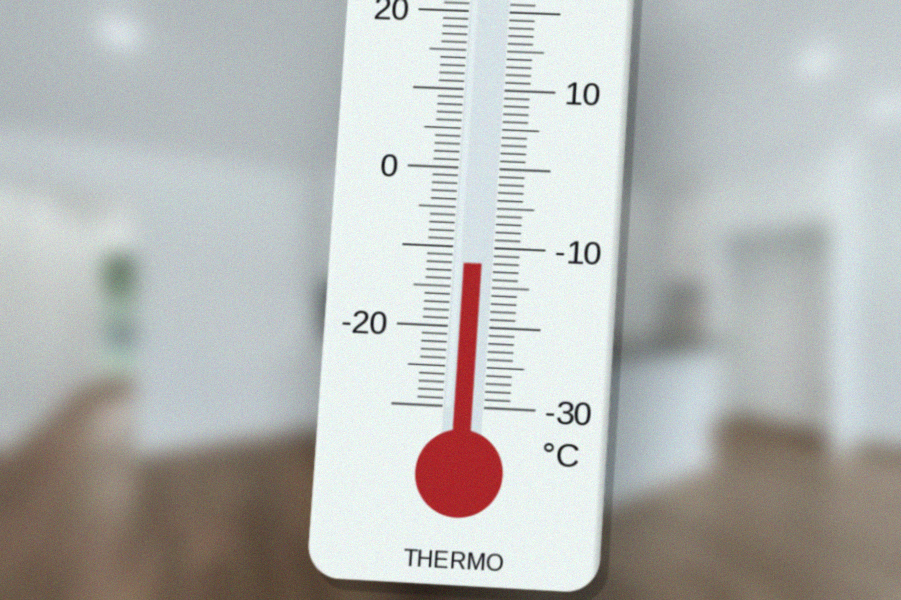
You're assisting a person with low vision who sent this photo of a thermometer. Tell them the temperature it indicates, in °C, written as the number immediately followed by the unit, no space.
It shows -12°C
